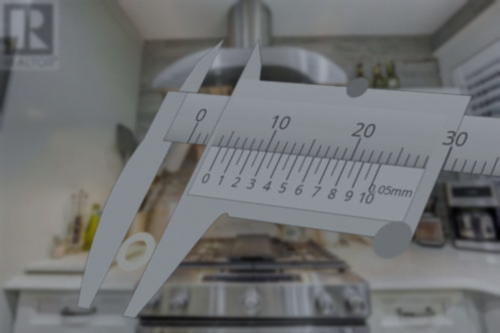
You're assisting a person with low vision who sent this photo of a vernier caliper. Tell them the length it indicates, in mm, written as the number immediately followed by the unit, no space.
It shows 4.4mm
